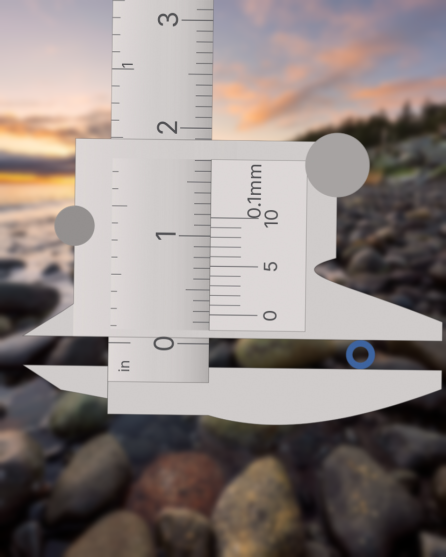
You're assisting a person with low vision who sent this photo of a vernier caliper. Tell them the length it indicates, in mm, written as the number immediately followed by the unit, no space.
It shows 2.7mm
